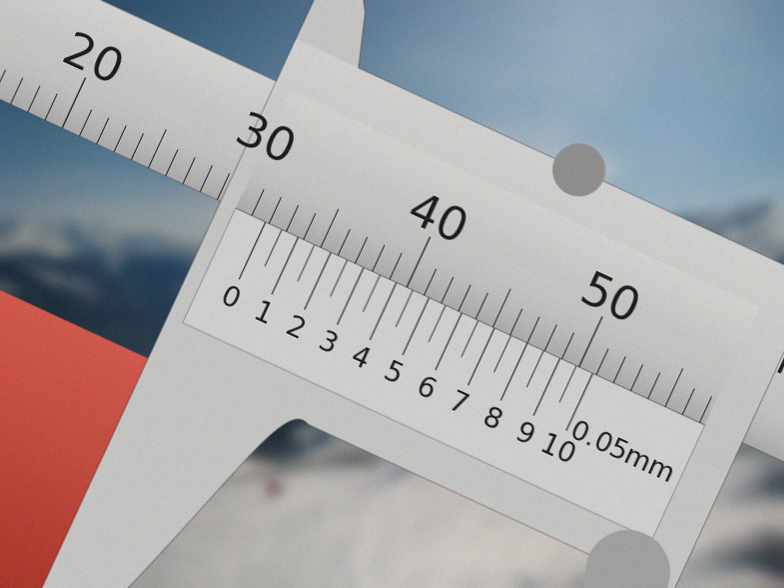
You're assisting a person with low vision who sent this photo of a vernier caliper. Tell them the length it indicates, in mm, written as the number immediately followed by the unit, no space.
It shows 31.8mm
